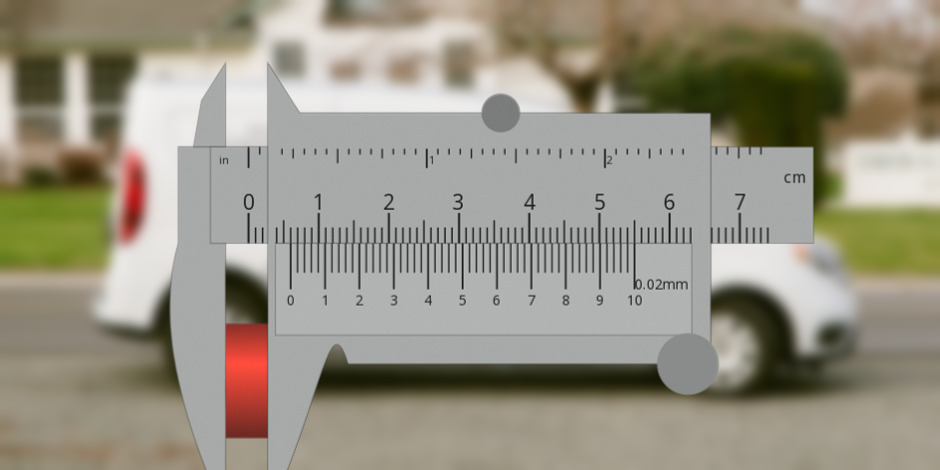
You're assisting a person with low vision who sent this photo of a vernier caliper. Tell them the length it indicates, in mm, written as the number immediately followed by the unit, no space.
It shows 6.0mm
